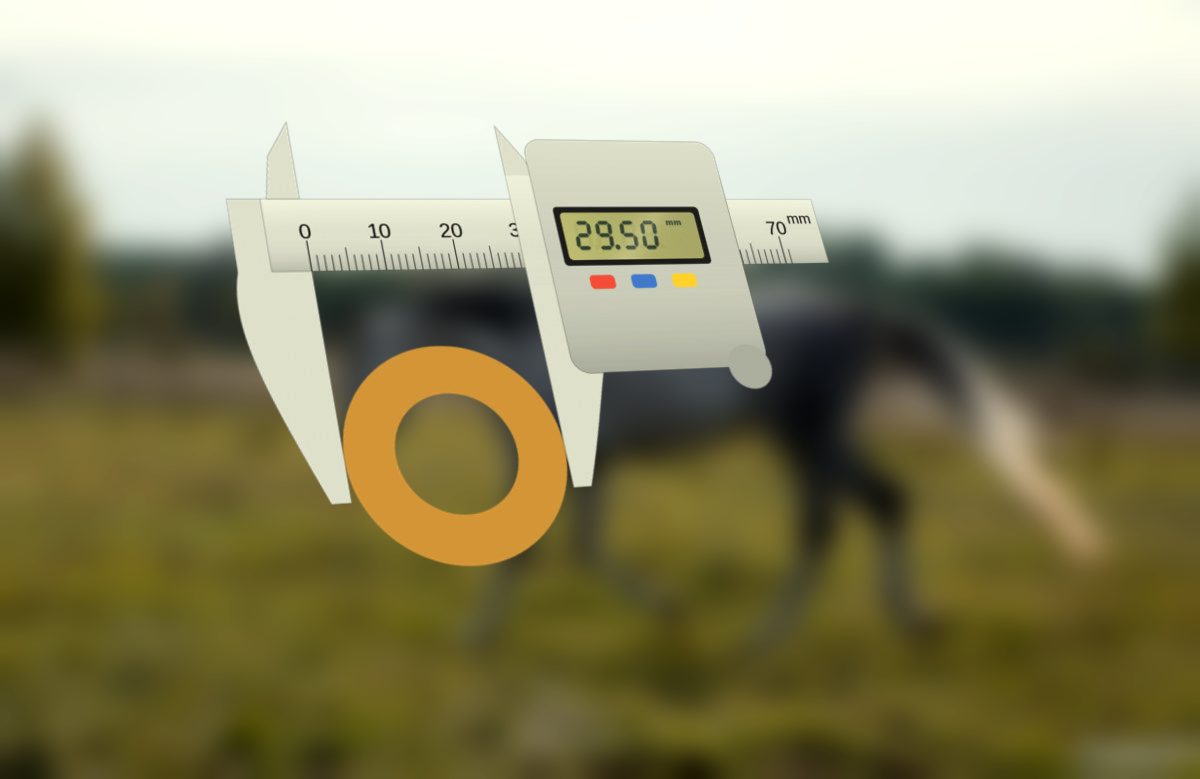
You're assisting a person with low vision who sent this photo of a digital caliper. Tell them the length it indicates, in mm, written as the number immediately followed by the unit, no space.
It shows 29.50mm
